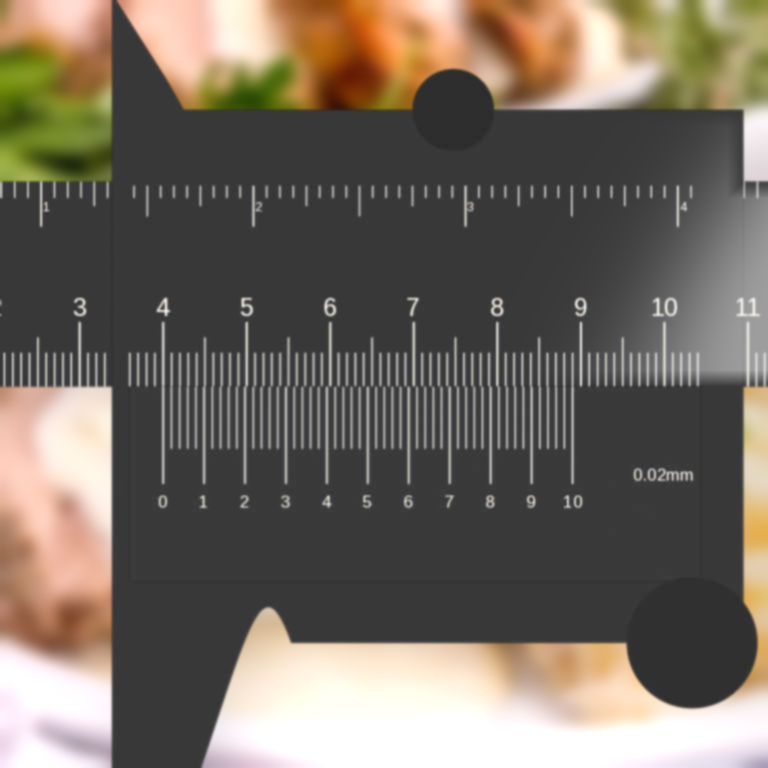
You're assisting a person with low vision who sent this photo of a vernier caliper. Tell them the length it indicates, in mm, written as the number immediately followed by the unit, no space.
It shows 40.0mm
